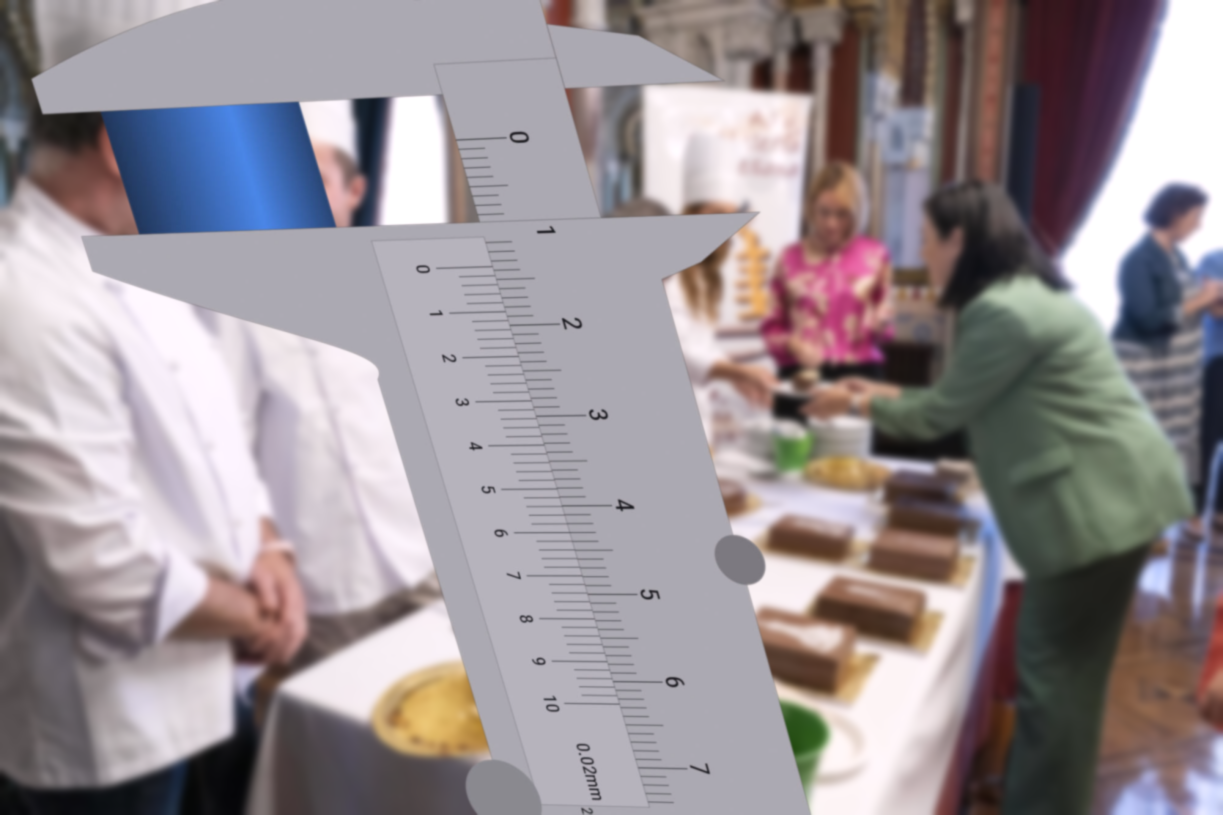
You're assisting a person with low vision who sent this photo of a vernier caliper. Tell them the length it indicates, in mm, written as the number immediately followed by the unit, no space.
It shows 13.6mm
